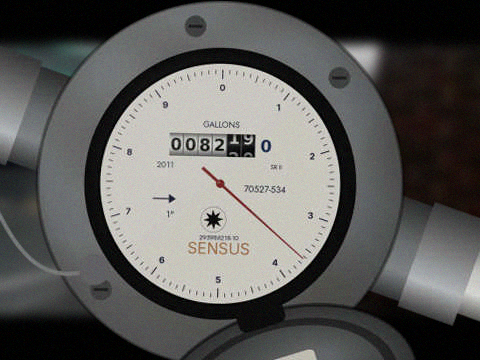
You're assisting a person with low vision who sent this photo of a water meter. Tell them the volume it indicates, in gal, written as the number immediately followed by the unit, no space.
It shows 82193.6gal
